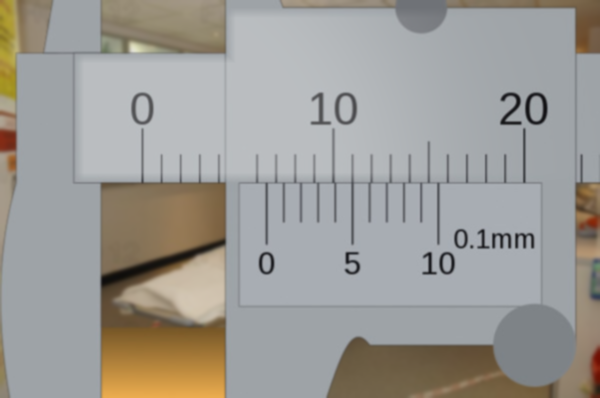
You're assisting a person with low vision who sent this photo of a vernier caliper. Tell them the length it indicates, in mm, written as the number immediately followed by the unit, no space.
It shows 6.5mm
